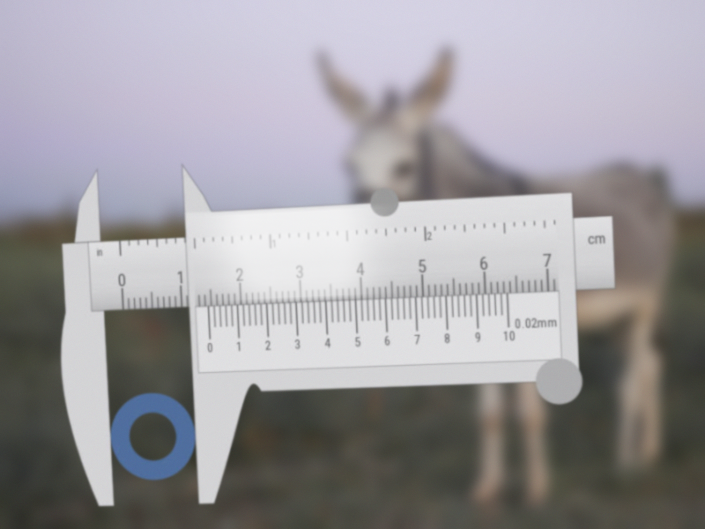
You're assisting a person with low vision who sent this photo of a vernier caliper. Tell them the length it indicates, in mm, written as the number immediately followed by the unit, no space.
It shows 14.5mm
